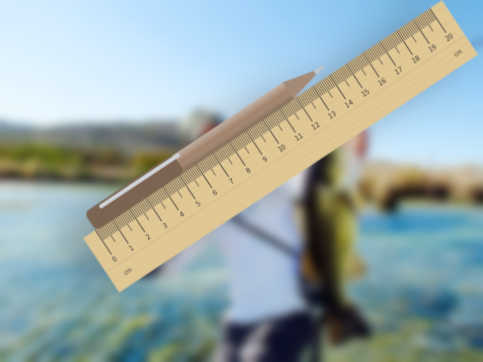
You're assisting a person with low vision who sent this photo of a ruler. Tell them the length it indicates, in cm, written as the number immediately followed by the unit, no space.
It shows 14cm
